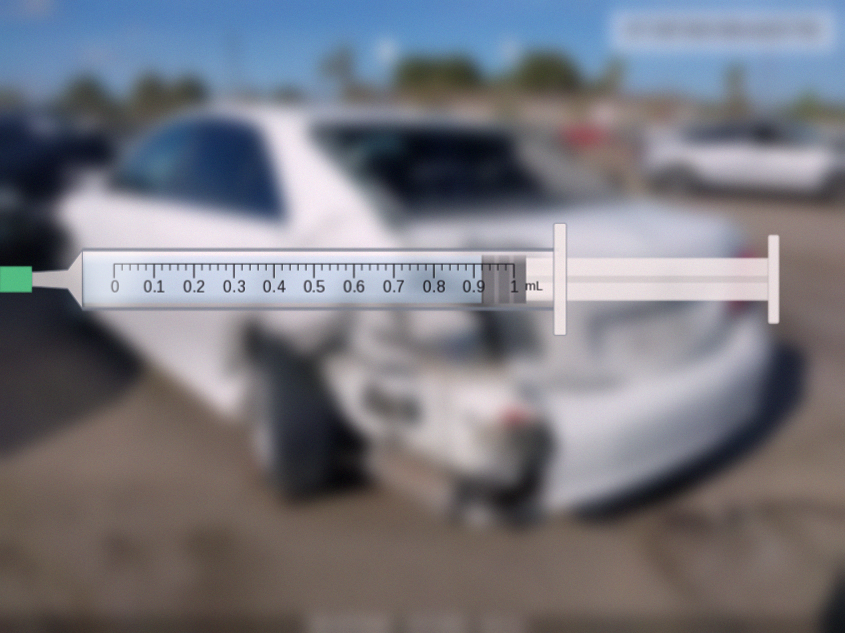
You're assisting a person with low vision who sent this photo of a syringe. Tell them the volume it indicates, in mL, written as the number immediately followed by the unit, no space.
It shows 0.92mL
